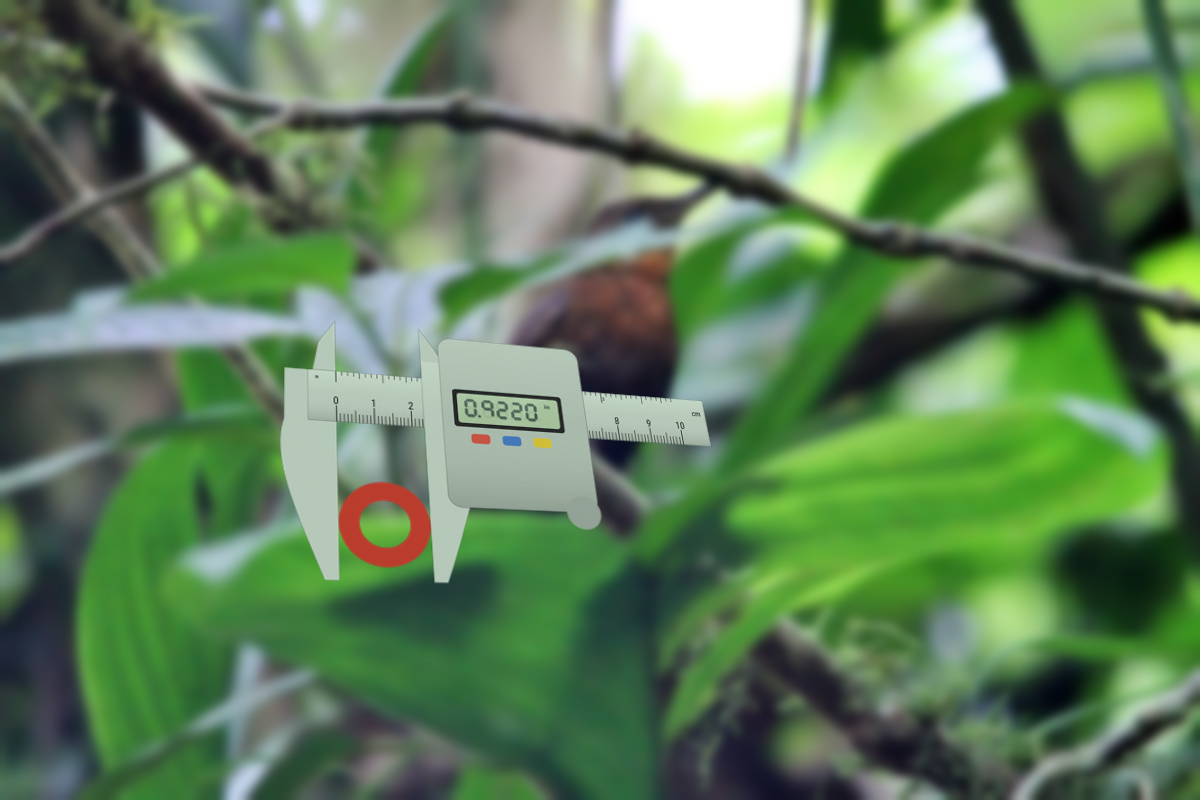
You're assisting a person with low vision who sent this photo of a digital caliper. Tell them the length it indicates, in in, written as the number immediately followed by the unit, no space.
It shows 0.9220in
